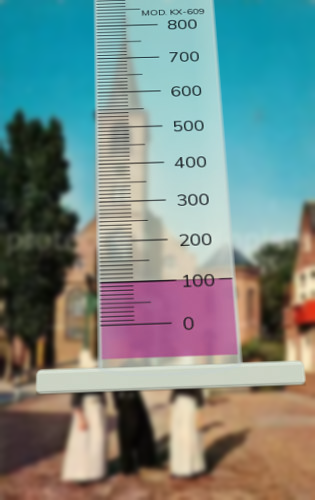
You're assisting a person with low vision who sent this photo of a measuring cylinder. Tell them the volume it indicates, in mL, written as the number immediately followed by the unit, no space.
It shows 100mL
